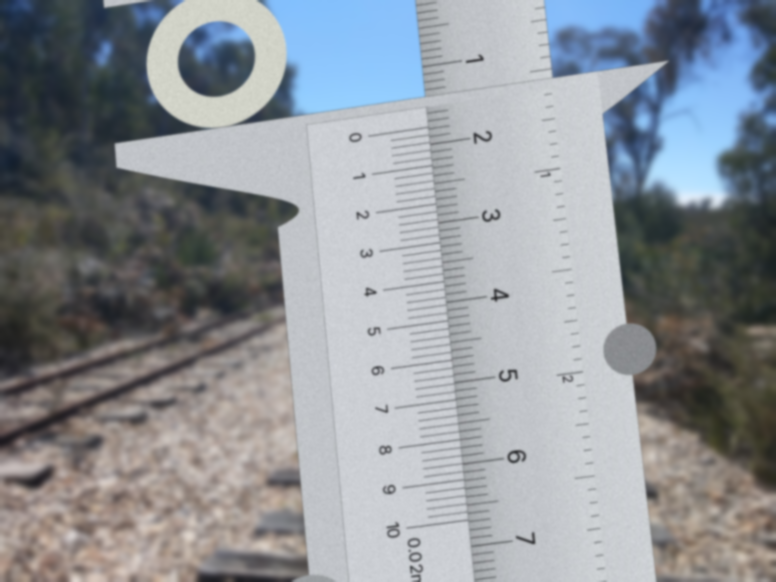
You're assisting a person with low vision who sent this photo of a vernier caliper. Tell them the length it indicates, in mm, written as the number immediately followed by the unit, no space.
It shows 17.8mm
